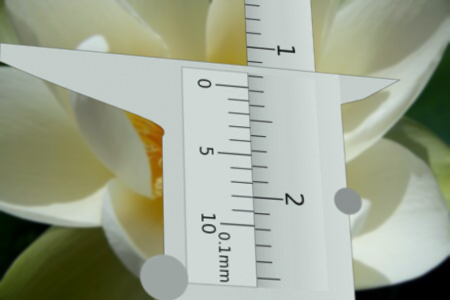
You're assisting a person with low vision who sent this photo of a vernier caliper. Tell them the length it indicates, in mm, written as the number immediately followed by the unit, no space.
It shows 12.8mm
